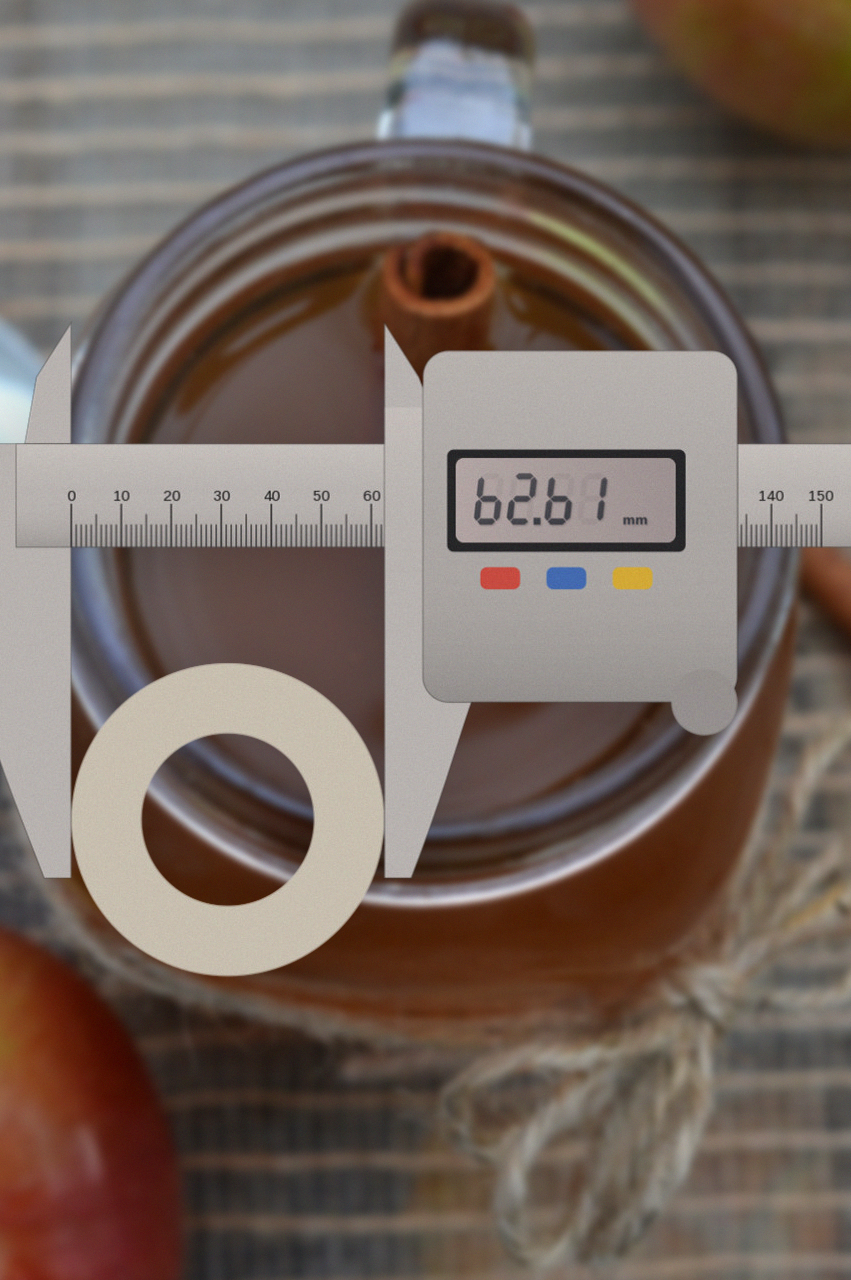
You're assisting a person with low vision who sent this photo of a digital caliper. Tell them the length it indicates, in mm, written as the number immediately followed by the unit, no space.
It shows 62.61mm
